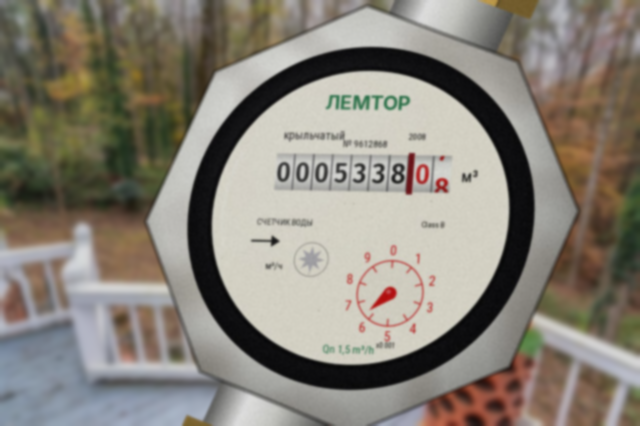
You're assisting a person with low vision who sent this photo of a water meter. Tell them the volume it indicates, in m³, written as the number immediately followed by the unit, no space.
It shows 5338.076m³
